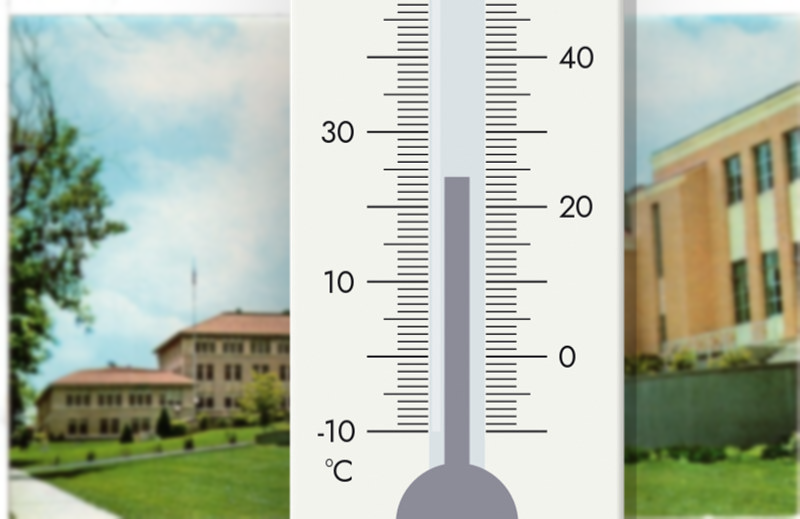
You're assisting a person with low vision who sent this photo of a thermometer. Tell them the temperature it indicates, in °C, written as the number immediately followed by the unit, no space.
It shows 24°C
